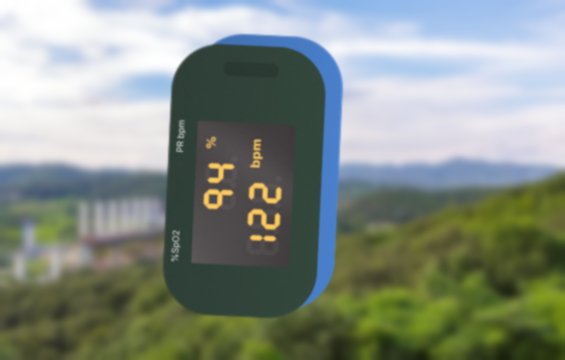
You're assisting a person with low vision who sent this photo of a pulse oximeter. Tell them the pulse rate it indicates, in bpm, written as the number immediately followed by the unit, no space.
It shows 122bpm
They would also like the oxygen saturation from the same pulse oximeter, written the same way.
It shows 94%
